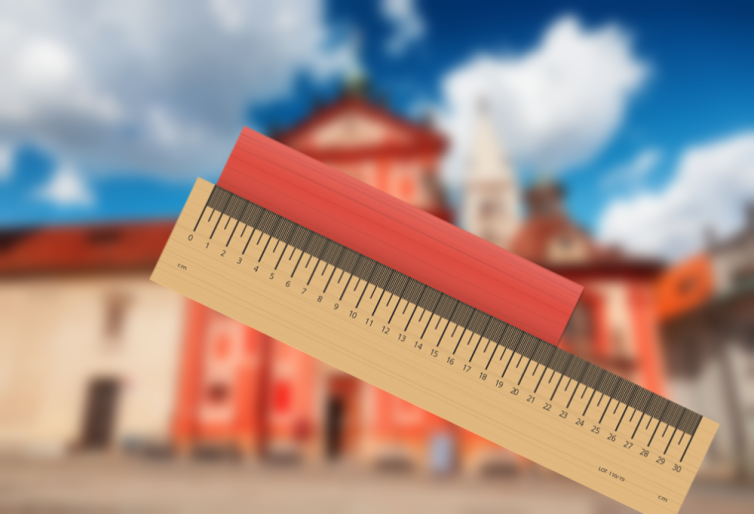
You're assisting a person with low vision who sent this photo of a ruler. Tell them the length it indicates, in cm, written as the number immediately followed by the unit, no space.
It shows 21cm
